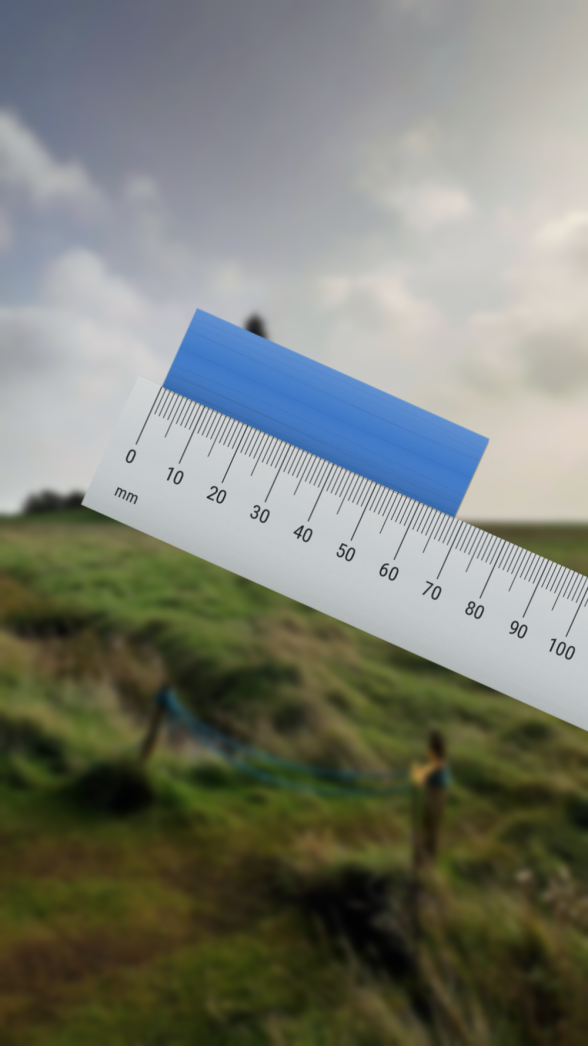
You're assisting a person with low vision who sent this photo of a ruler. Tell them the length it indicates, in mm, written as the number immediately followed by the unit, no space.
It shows 68mm
